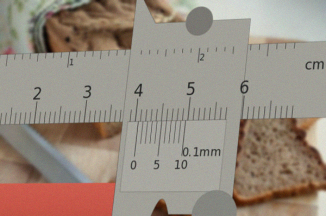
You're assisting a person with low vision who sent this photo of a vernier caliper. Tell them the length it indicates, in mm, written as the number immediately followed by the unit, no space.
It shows 40.6mm
